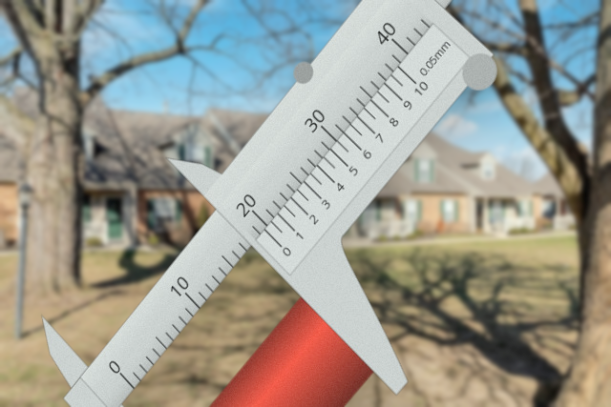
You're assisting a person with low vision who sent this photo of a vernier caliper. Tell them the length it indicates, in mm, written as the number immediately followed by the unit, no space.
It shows 19.6mm
